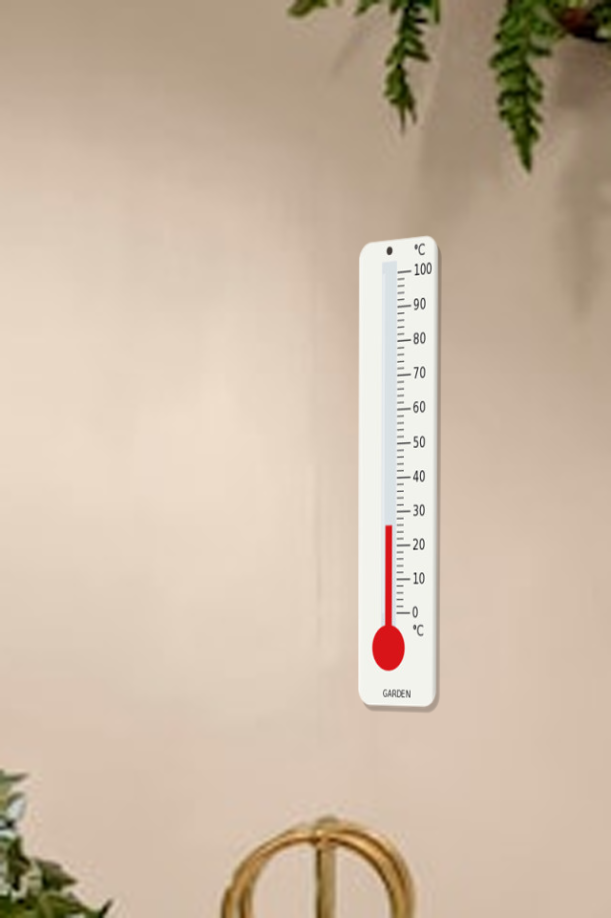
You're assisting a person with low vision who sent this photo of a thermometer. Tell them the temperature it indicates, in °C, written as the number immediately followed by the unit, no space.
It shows 26°C
